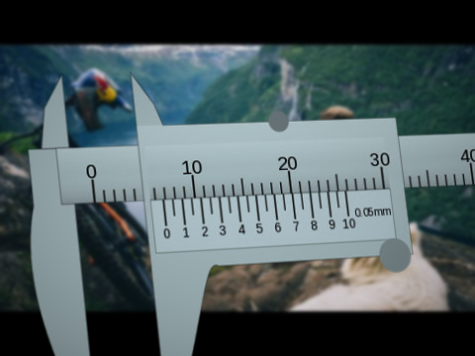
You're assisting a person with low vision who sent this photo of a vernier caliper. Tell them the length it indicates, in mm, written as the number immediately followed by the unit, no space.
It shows 6.8mm
